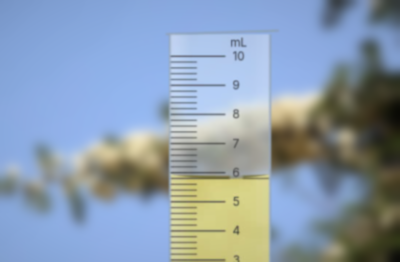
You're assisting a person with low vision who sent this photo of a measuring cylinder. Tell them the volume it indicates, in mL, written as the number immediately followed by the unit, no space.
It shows 5.8mL
